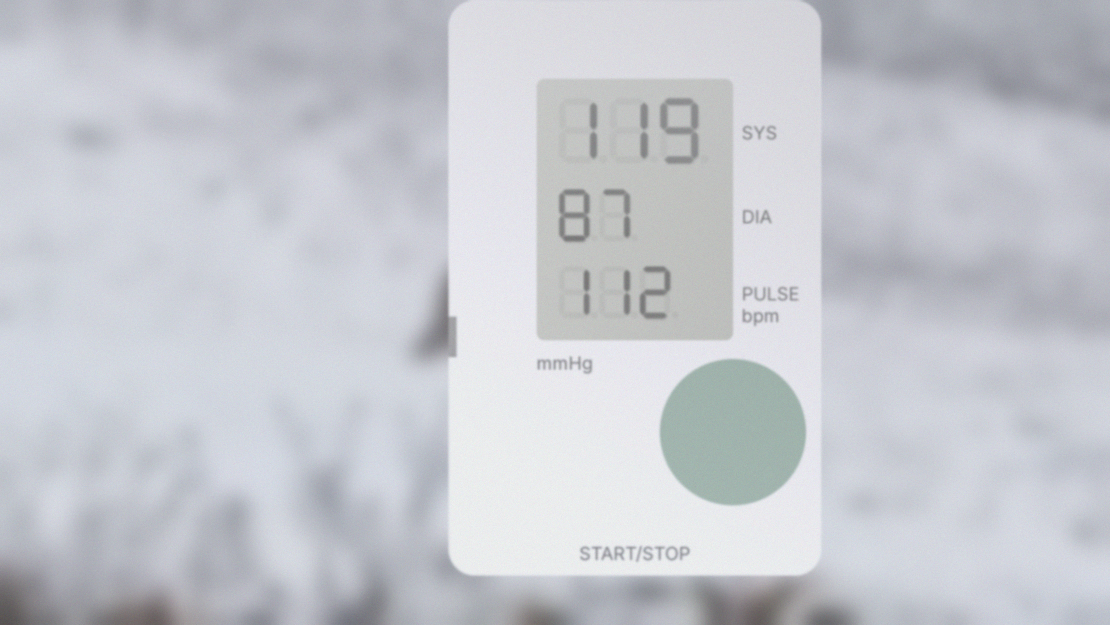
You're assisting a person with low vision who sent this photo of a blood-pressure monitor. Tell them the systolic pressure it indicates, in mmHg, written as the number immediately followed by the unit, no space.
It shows 119mmHg
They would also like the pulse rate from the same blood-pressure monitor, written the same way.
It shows 112bpm
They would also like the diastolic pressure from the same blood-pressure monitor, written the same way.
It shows 87mmHg
